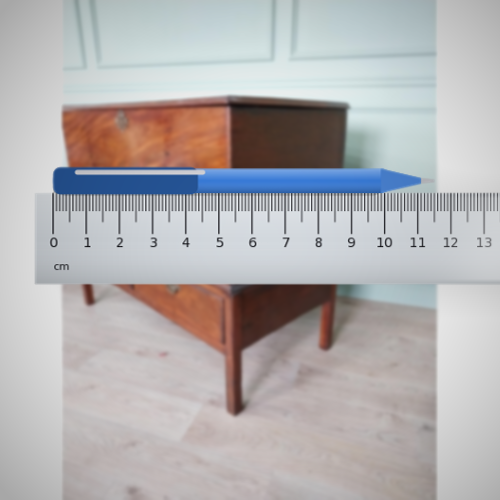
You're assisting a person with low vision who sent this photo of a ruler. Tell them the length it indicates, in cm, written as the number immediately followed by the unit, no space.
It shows 11.5cm
